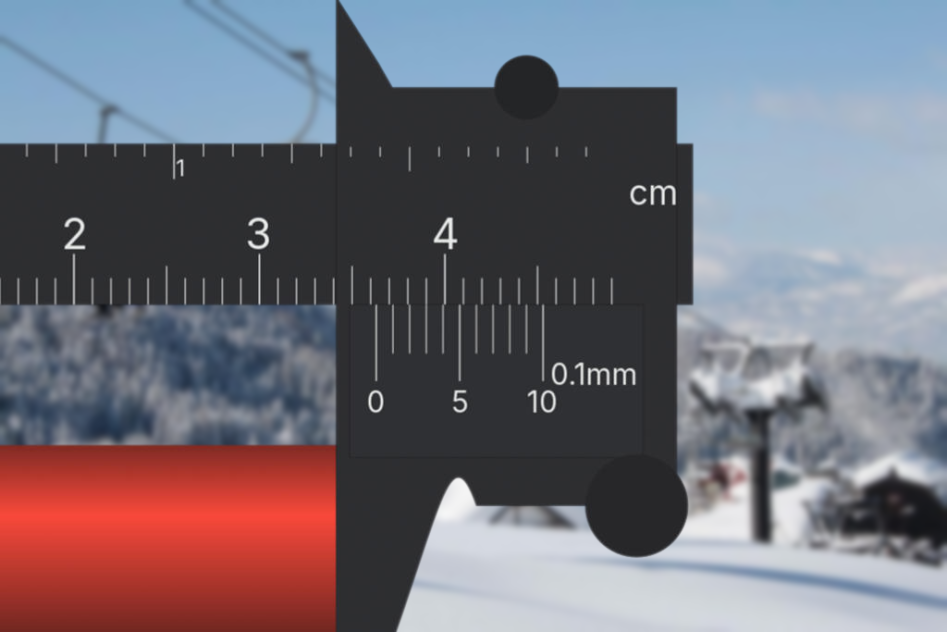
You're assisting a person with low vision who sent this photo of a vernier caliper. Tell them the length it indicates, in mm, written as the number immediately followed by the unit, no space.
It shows 36.3mm
